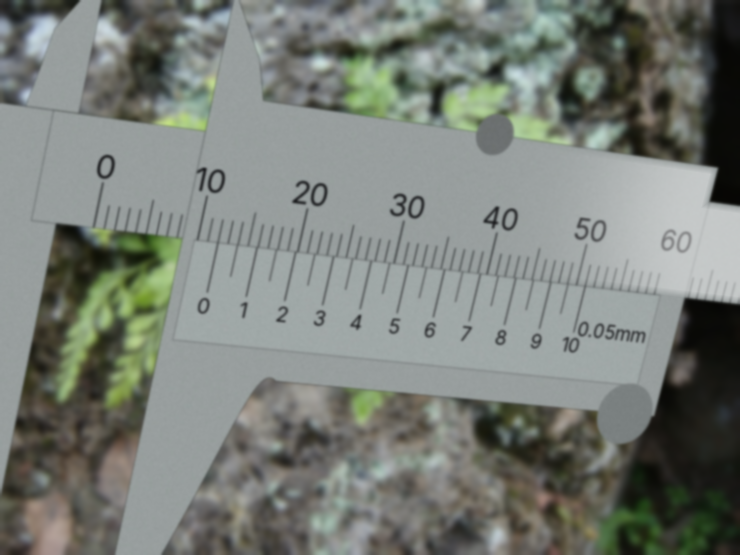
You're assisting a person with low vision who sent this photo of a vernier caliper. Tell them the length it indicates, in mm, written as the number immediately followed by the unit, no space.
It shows 12.0mm
